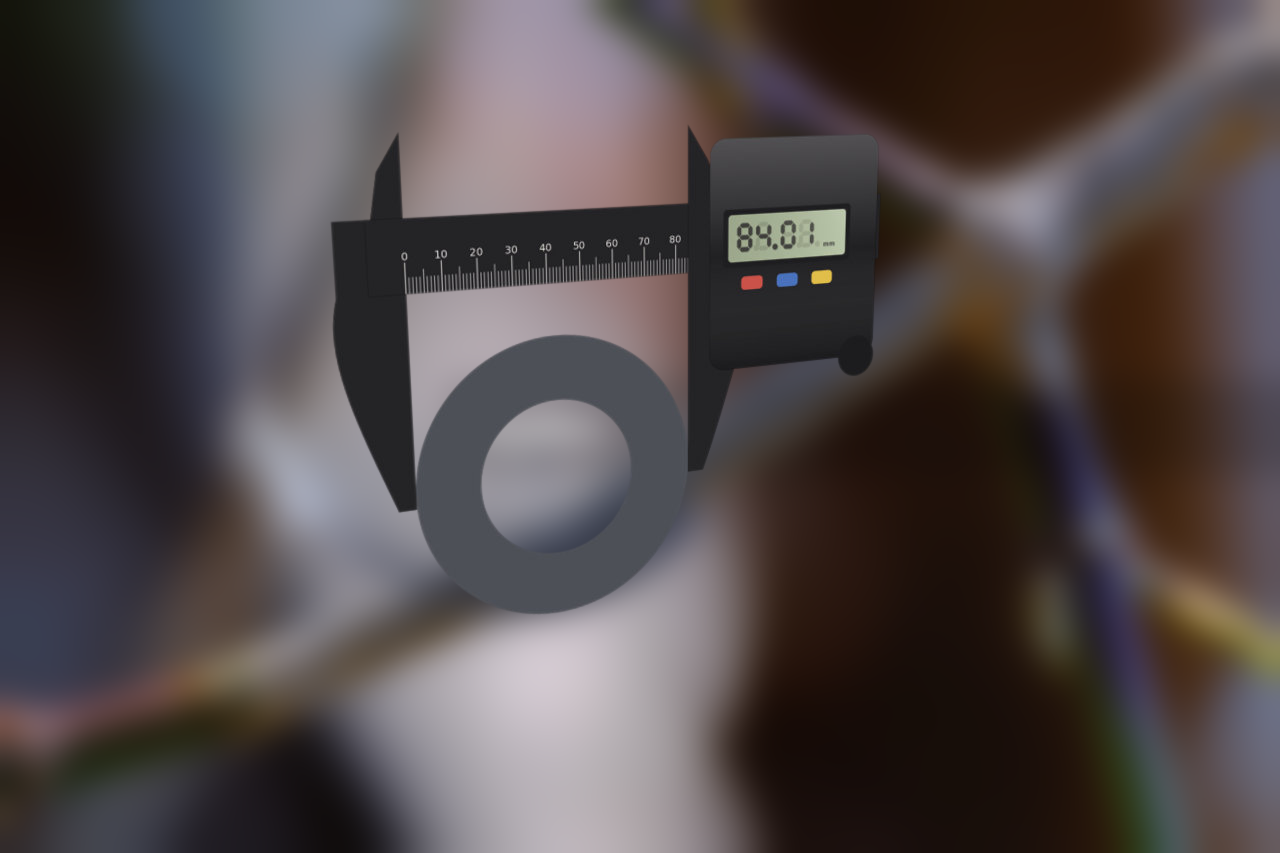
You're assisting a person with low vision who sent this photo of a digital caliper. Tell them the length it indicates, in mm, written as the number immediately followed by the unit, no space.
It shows 84.01mm
